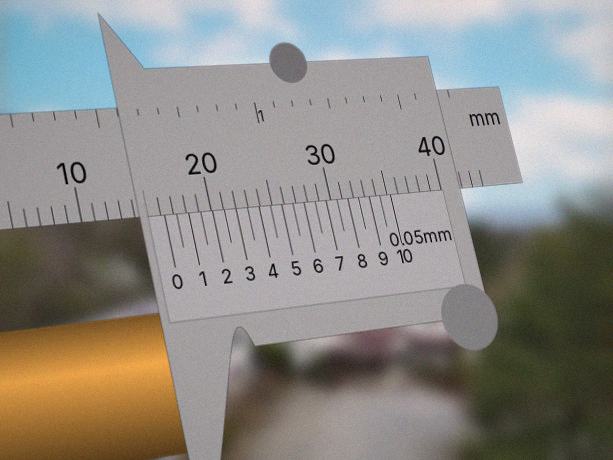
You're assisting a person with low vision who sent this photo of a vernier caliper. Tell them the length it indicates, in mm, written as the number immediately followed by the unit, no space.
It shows 16.3mm
